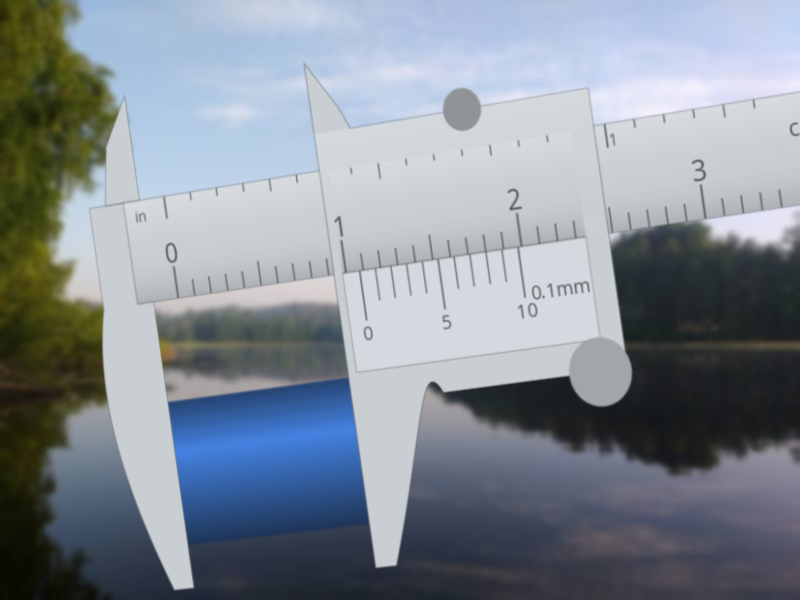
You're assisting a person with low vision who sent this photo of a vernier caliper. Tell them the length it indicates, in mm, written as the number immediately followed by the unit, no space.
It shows 10.8mm
